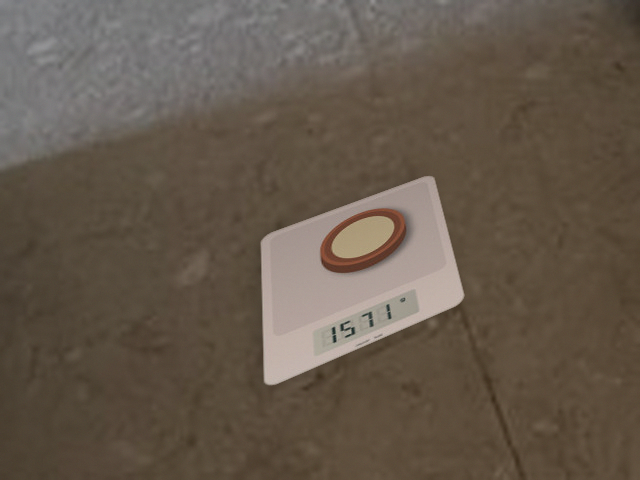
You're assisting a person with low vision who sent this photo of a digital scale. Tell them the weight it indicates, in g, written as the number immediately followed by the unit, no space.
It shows 1571g
